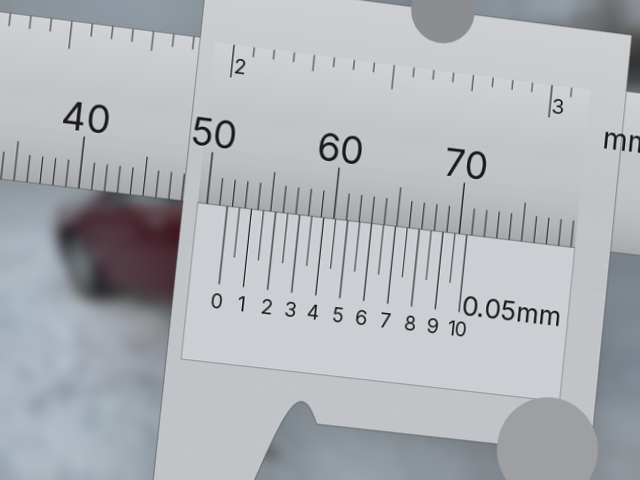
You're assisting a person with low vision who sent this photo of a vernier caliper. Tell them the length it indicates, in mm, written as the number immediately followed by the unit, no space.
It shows 51.6mm
